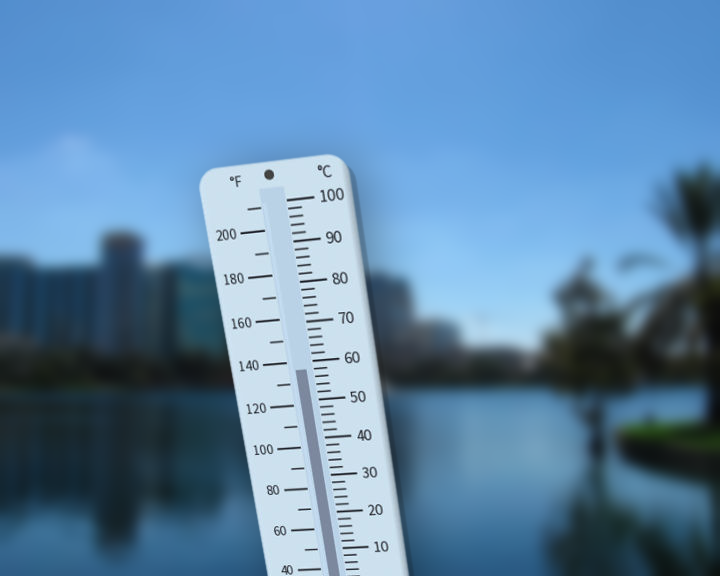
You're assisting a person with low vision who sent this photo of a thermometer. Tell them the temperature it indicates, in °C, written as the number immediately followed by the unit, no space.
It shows 58°C
